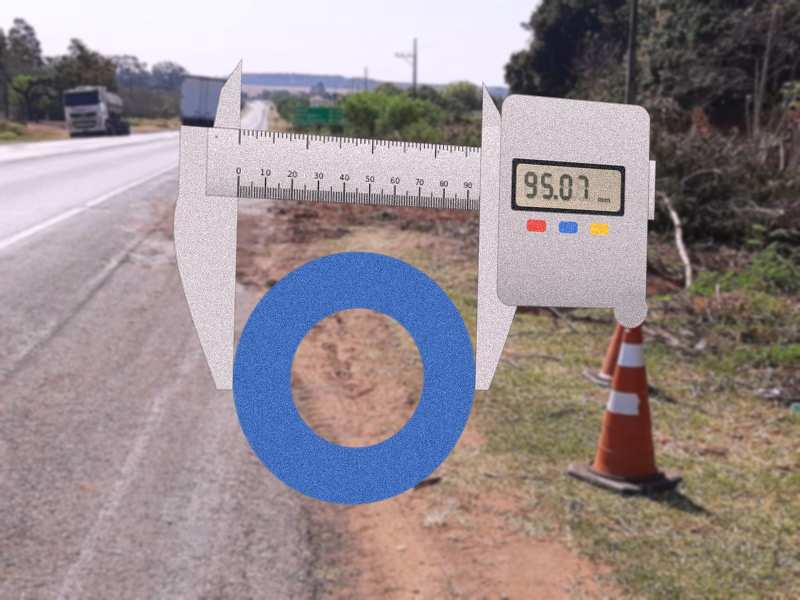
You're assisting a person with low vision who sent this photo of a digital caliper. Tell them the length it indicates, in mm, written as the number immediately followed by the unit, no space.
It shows 95.07mm
